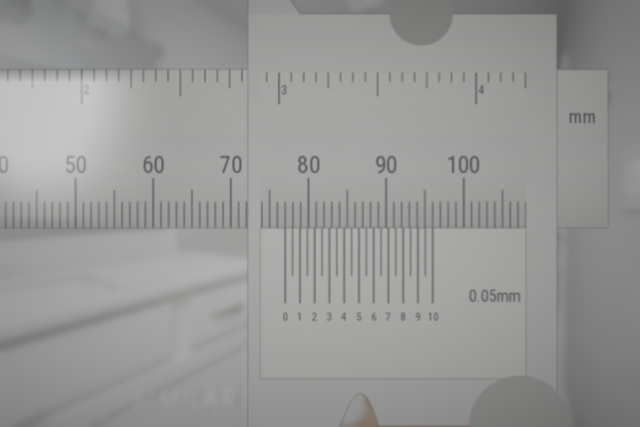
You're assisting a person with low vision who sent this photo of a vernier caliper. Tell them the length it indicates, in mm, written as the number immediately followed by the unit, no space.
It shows 77.0mm
